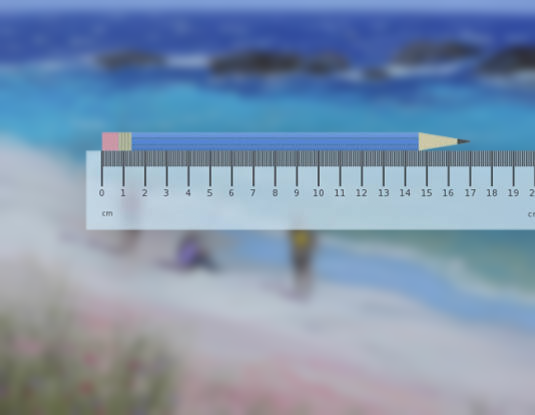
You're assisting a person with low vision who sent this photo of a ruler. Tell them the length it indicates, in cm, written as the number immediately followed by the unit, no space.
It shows 17cm
